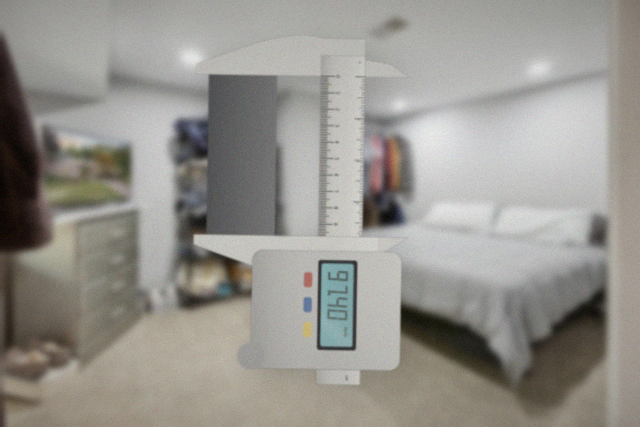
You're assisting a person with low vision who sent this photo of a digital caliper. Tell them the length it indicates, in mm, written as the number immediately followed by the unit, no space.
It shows 97.40mm
